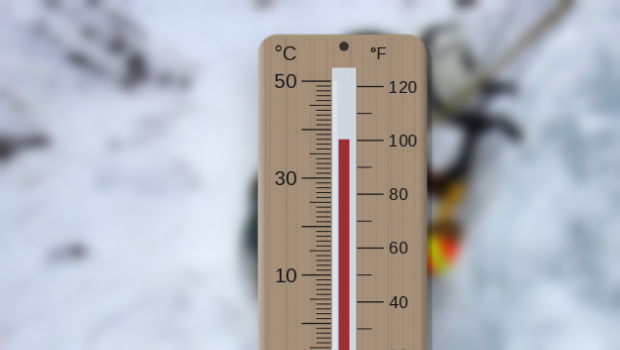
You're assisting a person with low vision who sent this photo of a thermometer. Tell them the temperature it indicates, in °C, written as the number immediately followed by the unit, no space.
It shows 38°C
